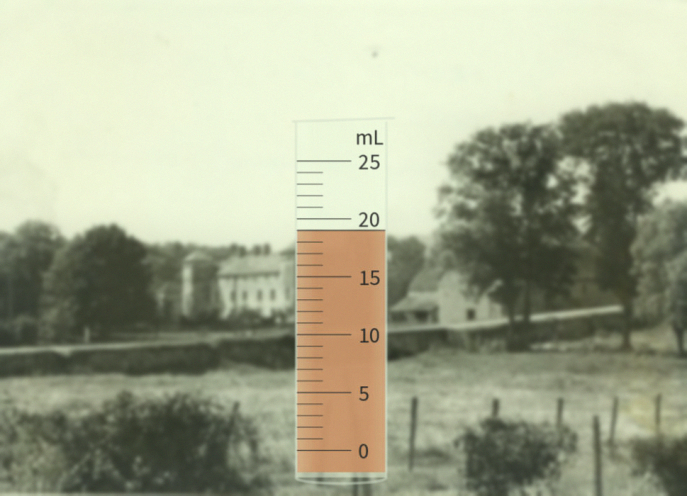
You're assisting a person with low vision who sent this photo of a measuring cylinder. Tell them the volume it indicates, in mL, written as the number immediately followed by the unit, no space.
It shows 19mL
